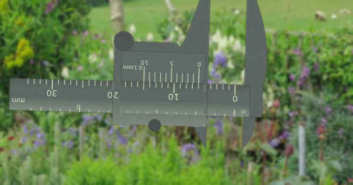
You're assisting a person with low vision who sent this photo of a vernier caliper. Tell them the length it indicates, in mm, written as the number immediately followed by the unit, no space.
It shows 6.0mm
